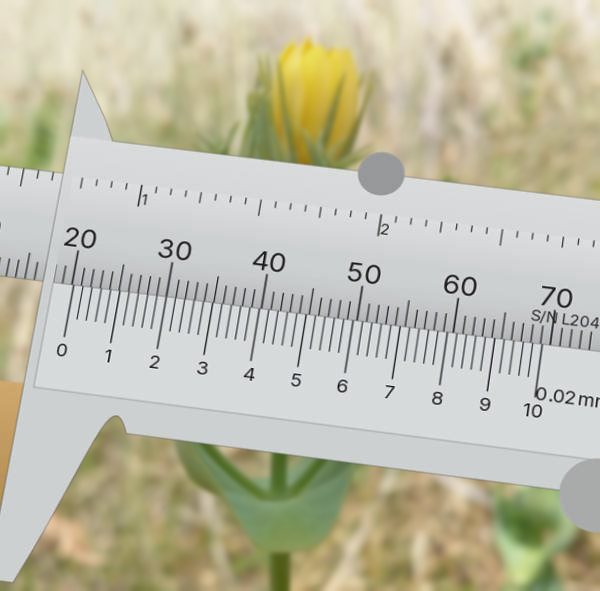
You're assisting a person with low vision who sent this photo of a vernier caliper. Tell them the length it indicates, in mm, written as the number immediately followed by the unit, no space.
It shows 20.2mm
